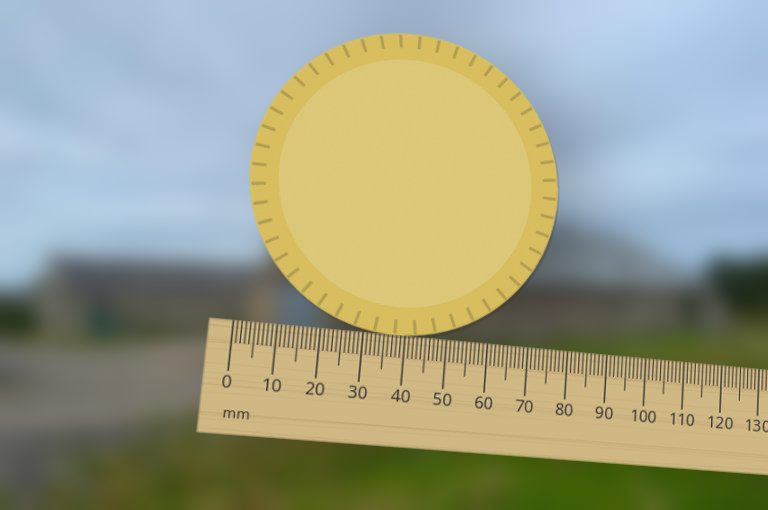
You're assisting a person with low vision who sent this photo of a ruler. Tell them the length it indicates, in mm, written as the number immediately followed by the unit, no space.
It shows 75mm
